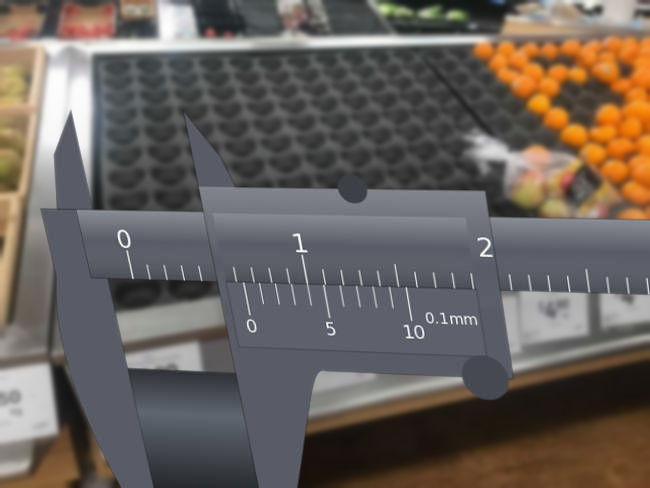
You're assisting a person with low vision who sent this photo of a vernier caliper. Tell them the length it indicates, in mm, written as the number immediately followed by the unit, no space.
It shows 6.4mm
